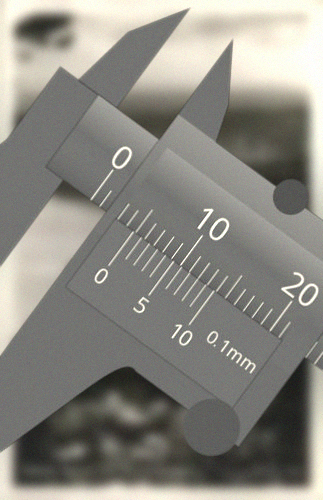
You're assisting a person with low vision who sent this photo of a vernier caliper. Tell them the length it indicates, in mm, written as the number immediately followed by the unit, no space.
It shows 4.8mm
